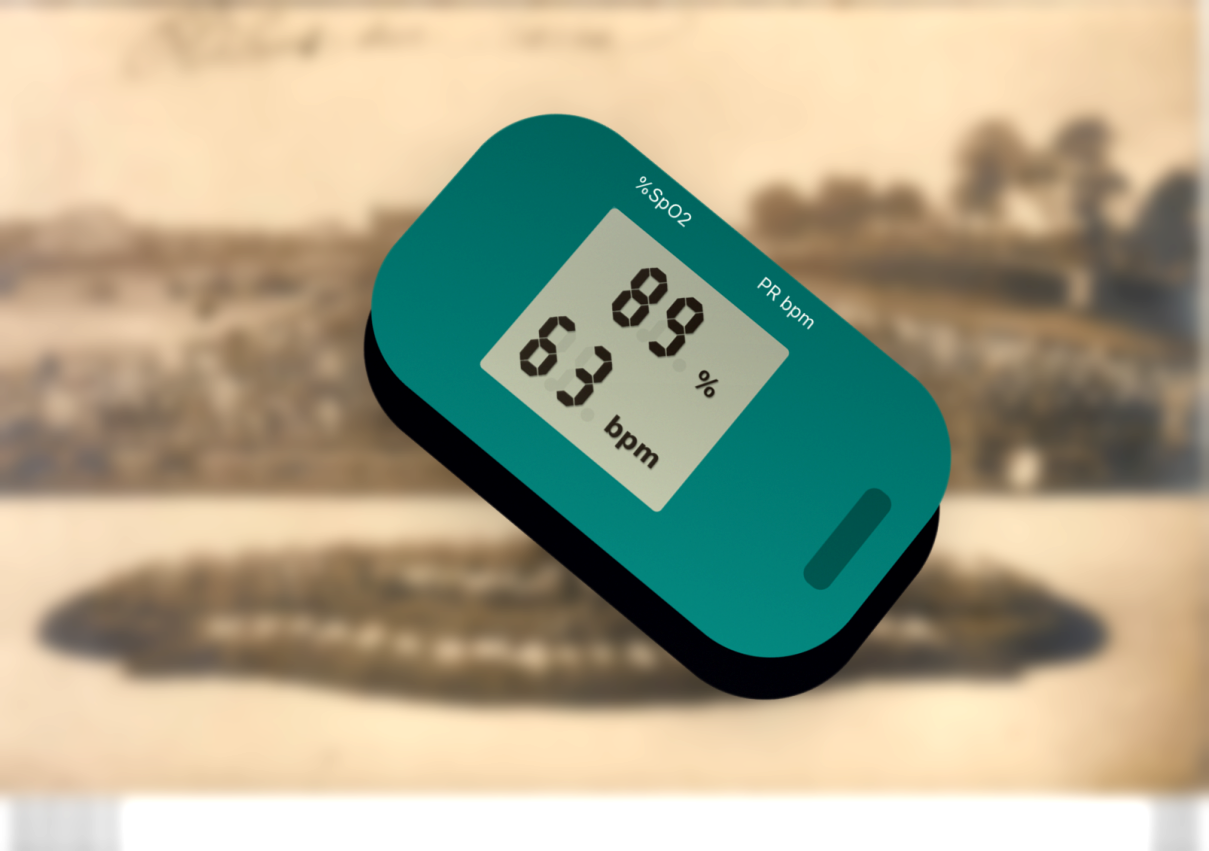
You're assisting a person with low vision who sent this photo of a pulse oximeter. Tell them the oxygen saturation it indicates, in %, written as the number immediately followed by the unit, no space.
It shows 89%
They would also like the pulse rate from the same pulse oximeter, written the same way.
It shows 63bpm
